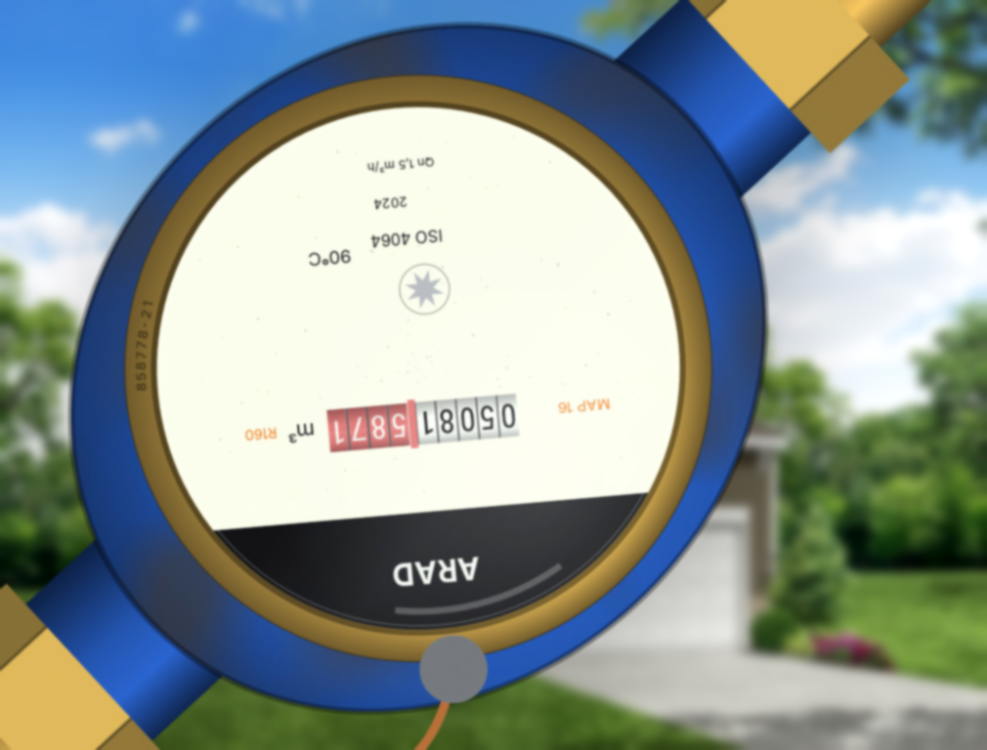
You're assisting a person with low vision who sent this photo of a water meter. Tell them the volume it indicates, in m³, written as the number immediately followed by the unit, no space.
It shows 5081.5871m³
